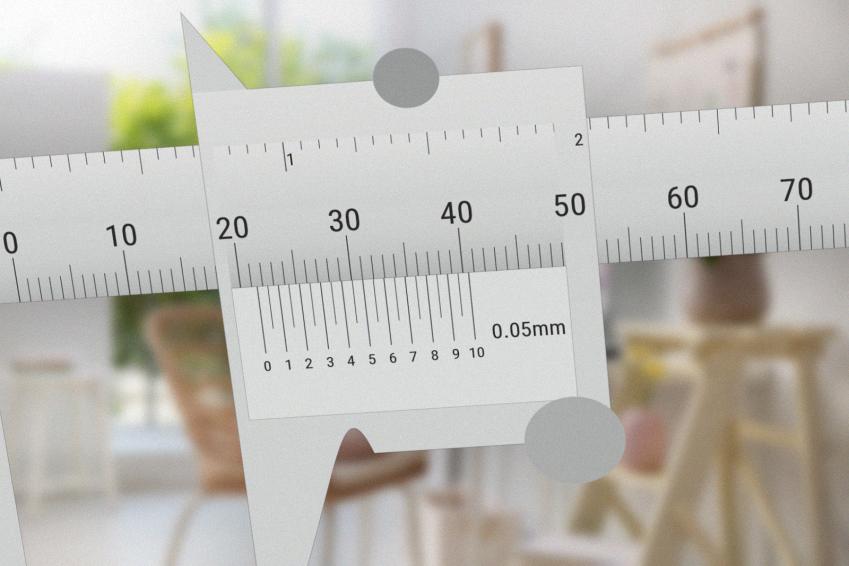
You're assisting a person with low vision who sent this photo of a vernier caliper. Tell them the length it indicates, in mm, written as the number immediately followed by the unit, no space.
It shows 21.5mm
